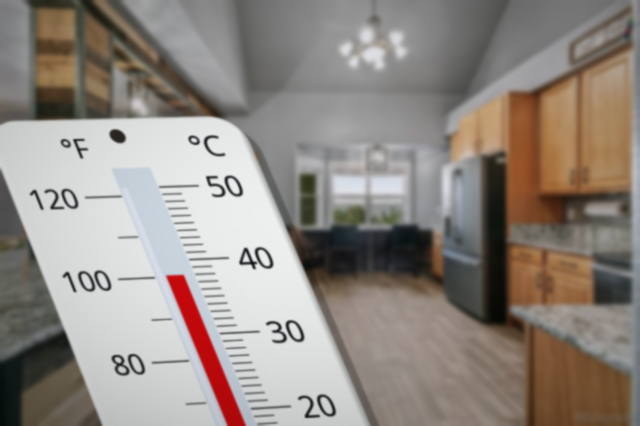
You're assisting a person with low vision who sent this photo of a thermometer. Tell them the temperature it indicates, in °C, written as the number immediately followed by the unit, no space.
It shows 38°C
